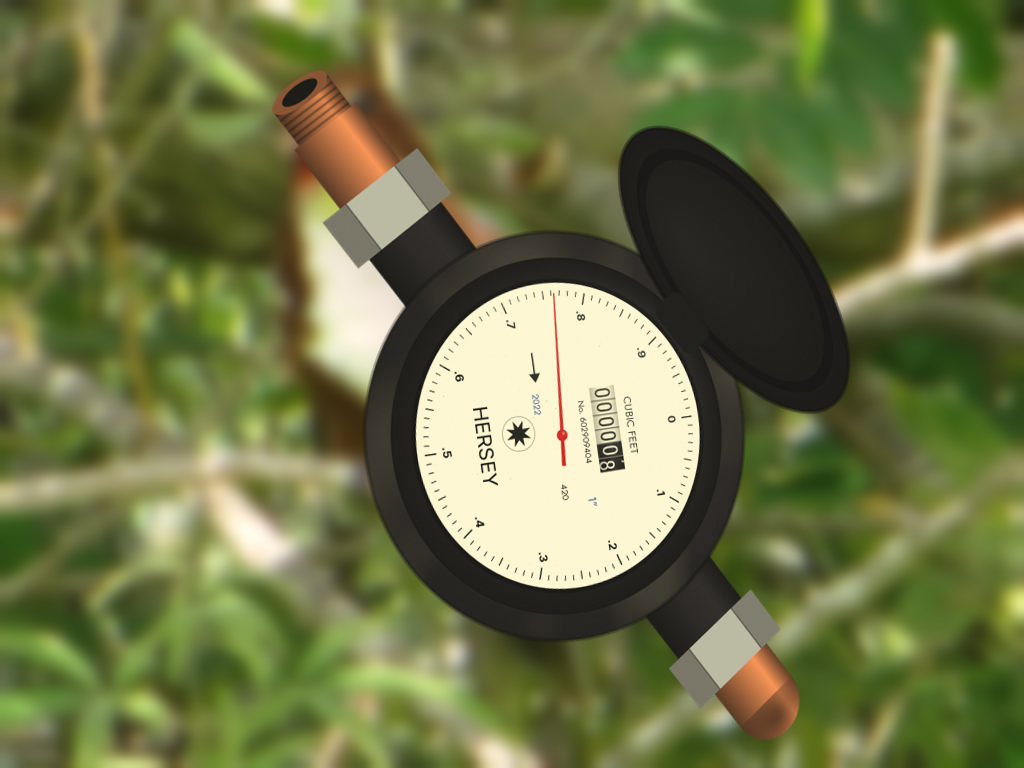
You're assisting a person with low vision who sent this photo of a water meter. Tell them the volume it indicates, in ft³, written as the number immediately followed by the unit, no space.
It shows 7.76ft³
